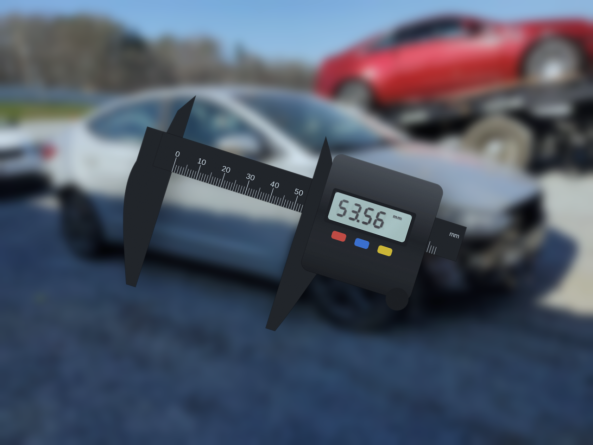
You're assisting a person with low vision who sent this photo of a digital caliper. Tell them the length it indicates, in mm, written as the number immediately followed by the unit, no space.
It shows 53.56mm
